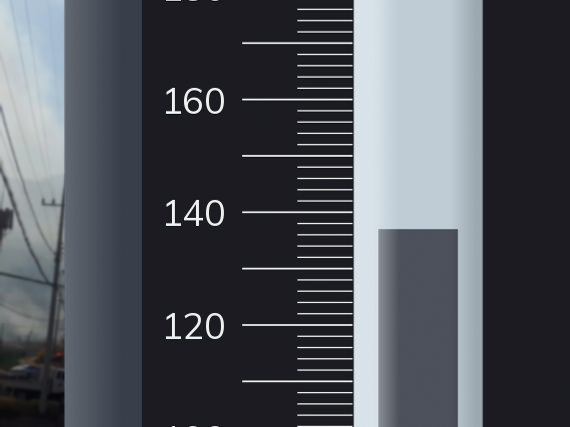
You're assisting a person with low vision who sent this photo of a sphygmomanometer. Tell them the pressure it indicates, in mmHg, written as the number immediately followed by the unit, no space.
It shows 137mmHg
